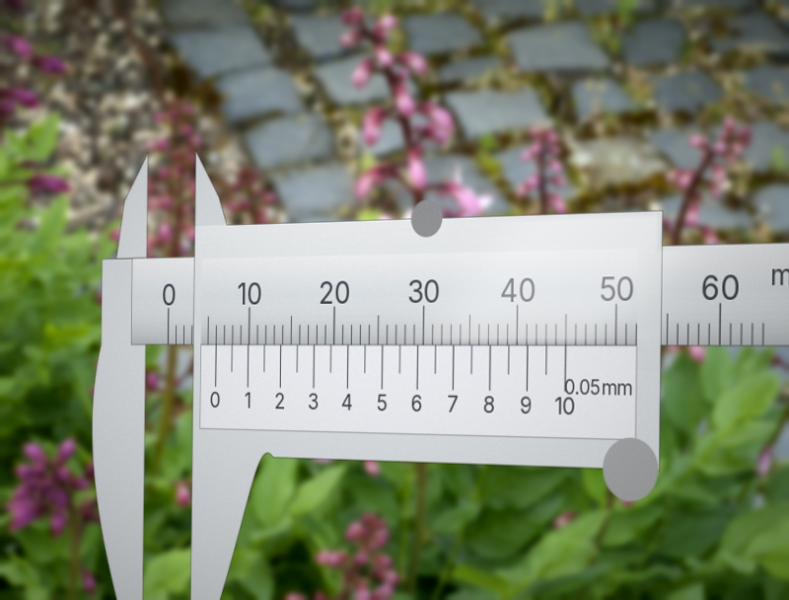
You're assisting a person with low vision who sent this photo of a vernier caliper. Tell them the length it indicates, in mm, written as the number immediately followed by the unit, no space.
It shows 6.0mm
